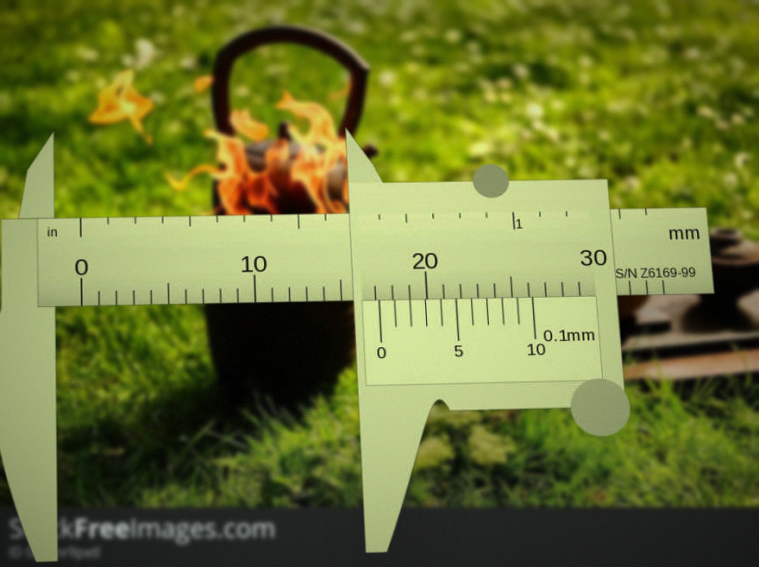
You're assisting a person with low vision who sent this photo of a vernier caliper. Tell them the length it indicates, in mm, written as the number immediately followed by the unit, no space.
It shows 17.2mm
